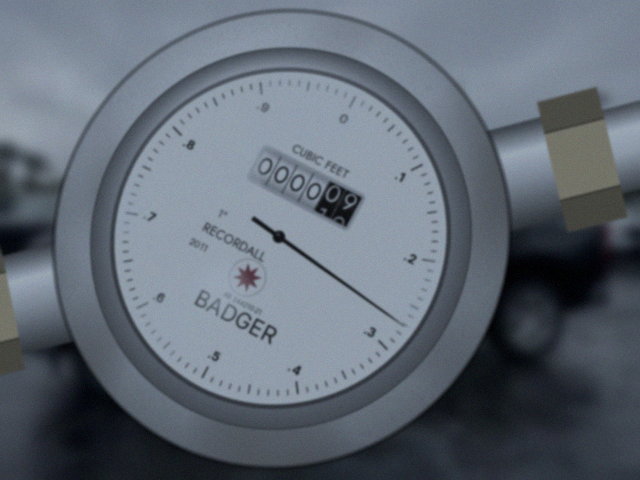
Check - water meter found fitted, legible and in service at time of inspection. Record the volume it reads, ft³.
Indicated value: 9.27 ft³
